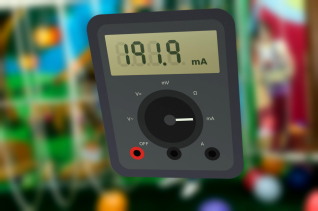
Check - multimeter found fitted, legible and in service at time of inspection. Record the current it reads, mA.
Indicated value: 191.9 mA
